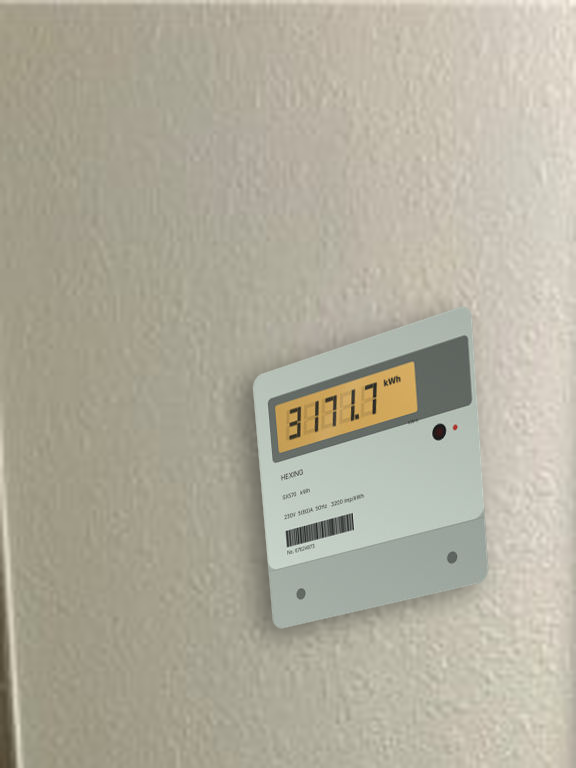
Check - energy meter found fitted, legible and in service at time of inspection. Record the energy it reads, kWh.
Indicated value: 3171.7 kWh
